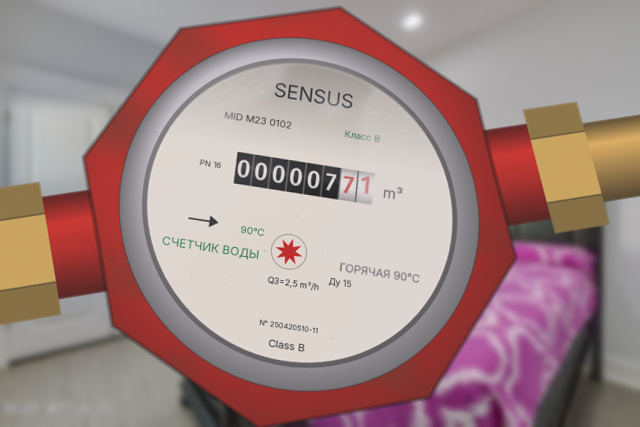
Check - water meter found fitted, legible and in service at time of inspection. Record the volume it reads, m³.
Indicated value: 7.71 m³
